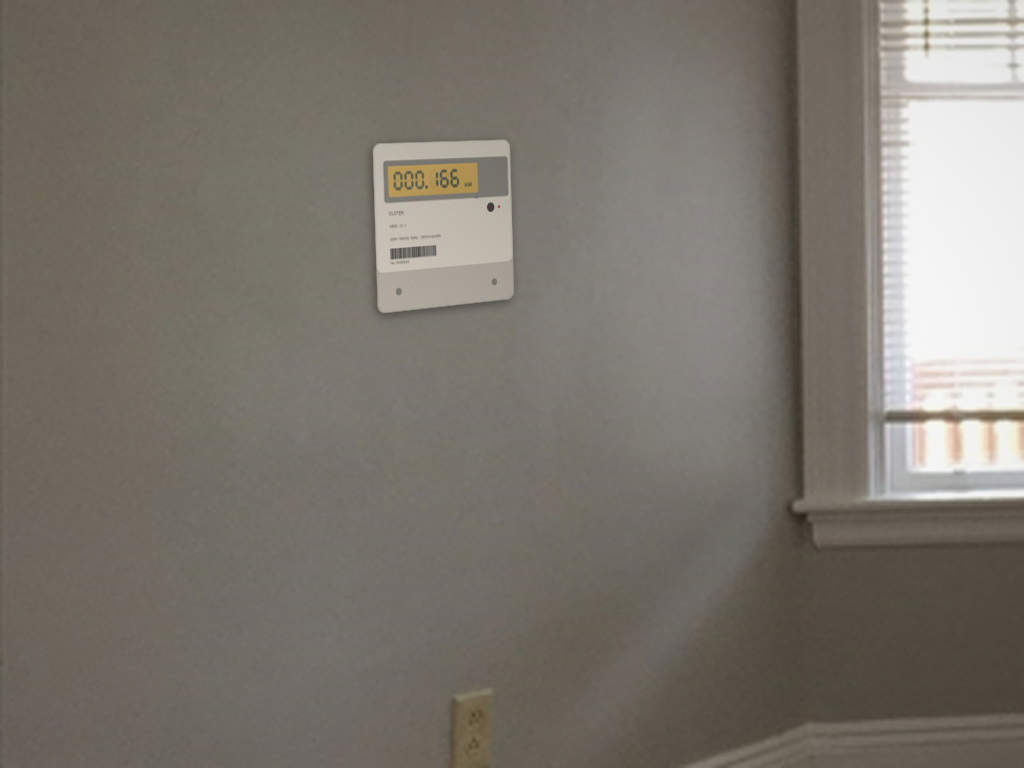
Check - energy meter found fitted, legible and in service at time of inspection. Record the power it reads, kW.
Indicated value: 0.166 kW
